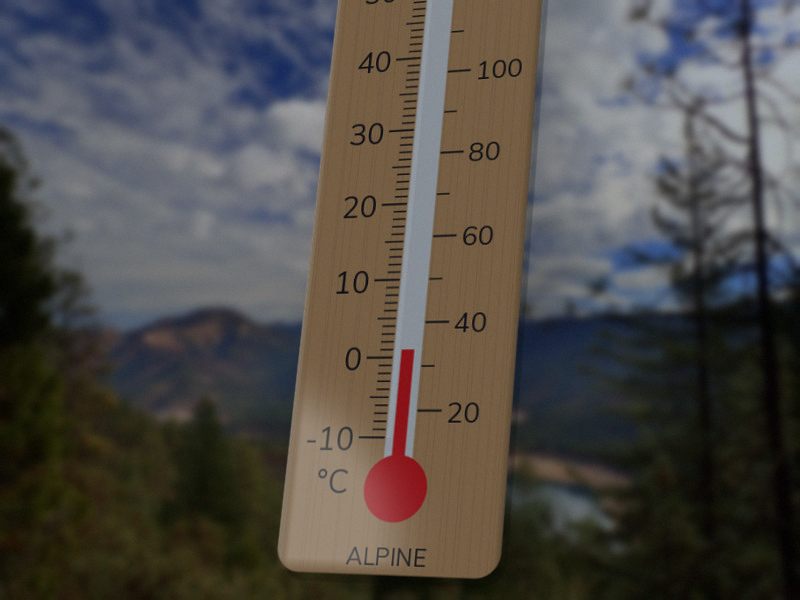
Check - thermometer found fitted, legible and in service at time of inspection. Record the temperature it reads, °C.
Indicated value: 1 °C
